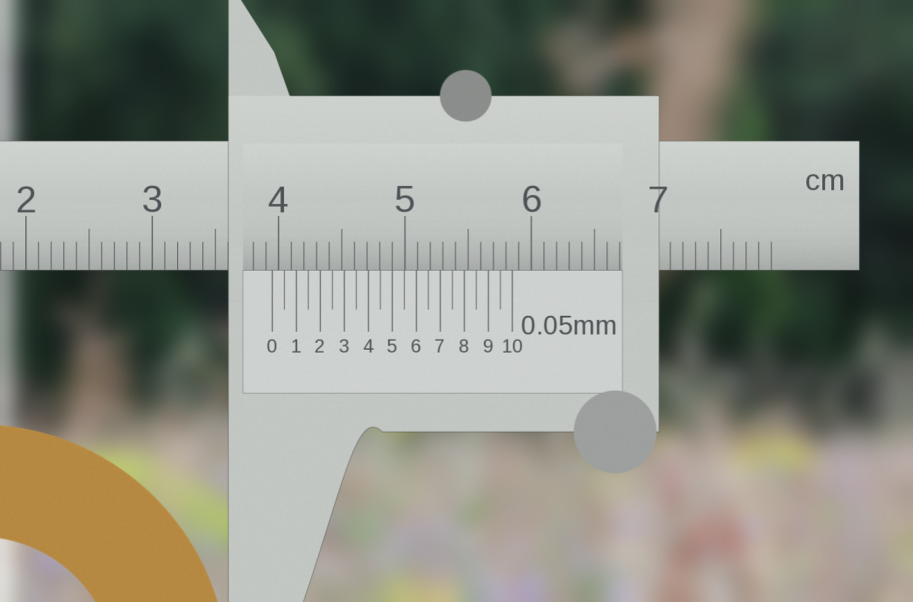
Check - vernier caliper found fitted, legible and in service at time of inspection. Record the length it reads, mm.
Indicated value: 39.5 mm
